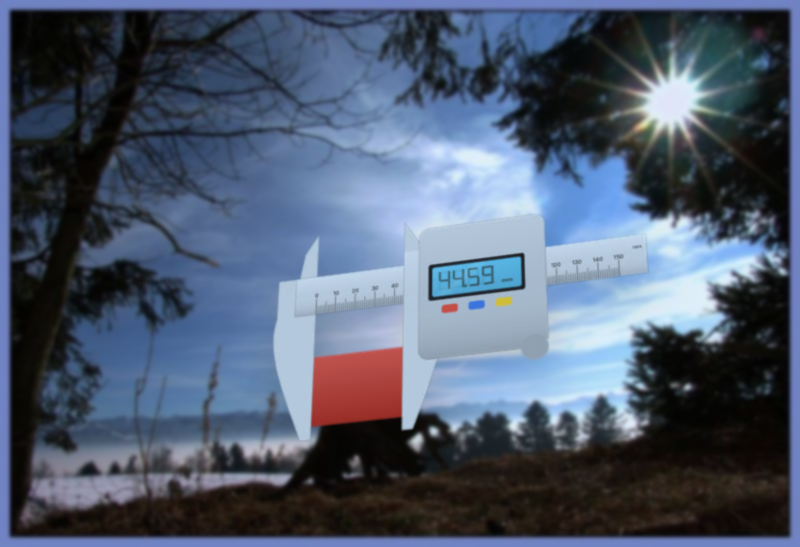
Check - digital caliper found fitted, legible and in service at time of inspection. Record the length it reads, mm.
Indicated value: 44.59 mm
